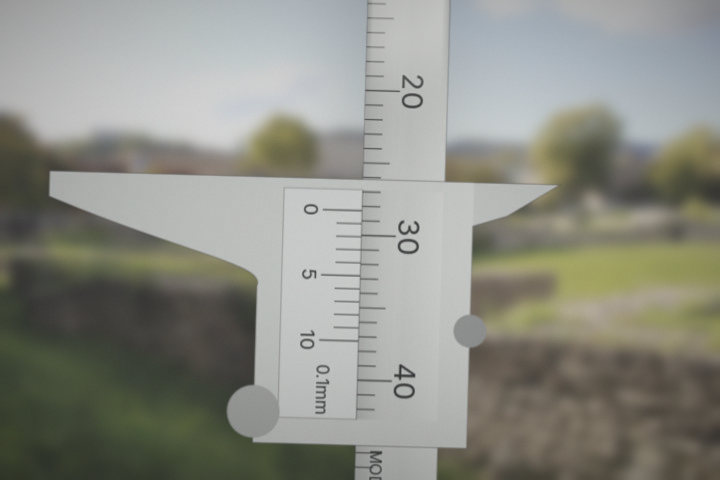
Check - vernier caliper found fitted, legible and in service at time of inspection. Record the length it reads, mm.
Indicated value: 28.3 mm
